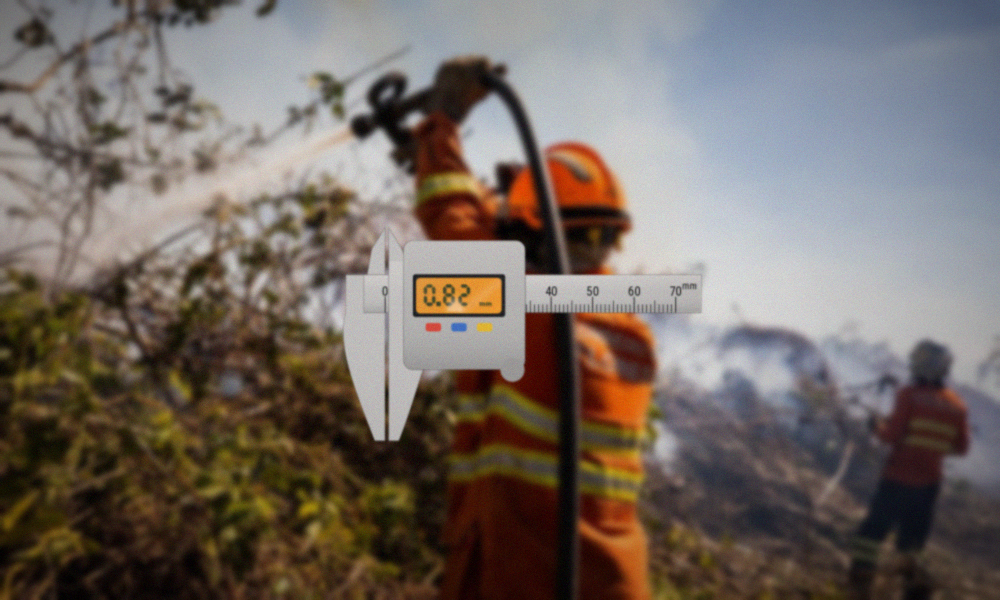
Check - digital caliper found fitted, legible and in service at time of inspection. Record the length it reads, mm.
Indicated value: 0.82 mm
